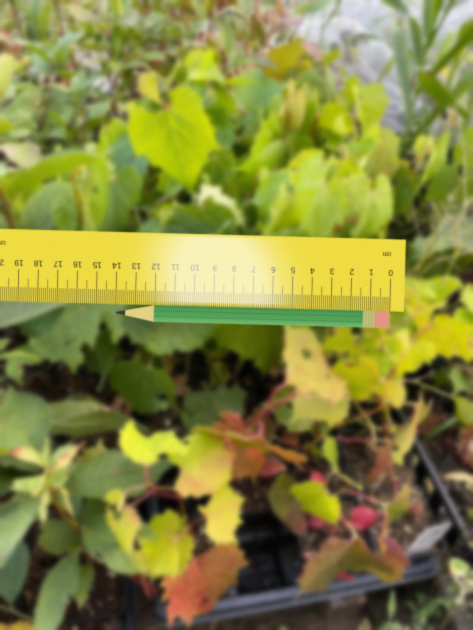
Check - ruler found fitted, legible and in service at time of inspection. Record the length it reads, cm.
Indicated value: 14 cm
